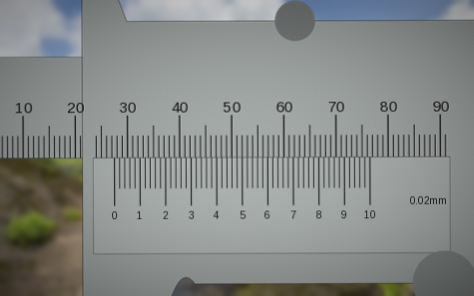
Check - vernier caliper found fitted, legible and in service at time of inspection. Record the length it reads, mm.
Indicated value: 27.5 mm
